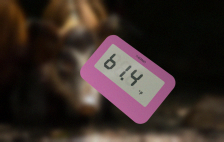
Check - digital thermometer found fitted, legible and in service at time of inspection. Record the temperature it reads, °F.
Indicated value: 61.4 °F
